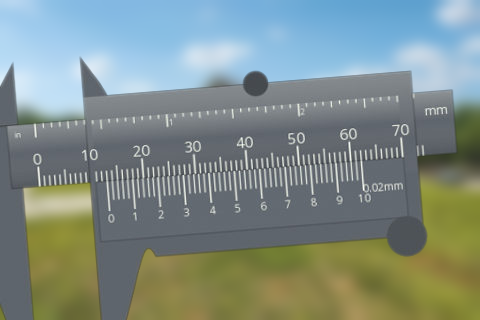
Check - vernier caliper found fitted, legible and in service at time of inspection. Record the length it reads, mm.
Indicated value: 13.0 mm
